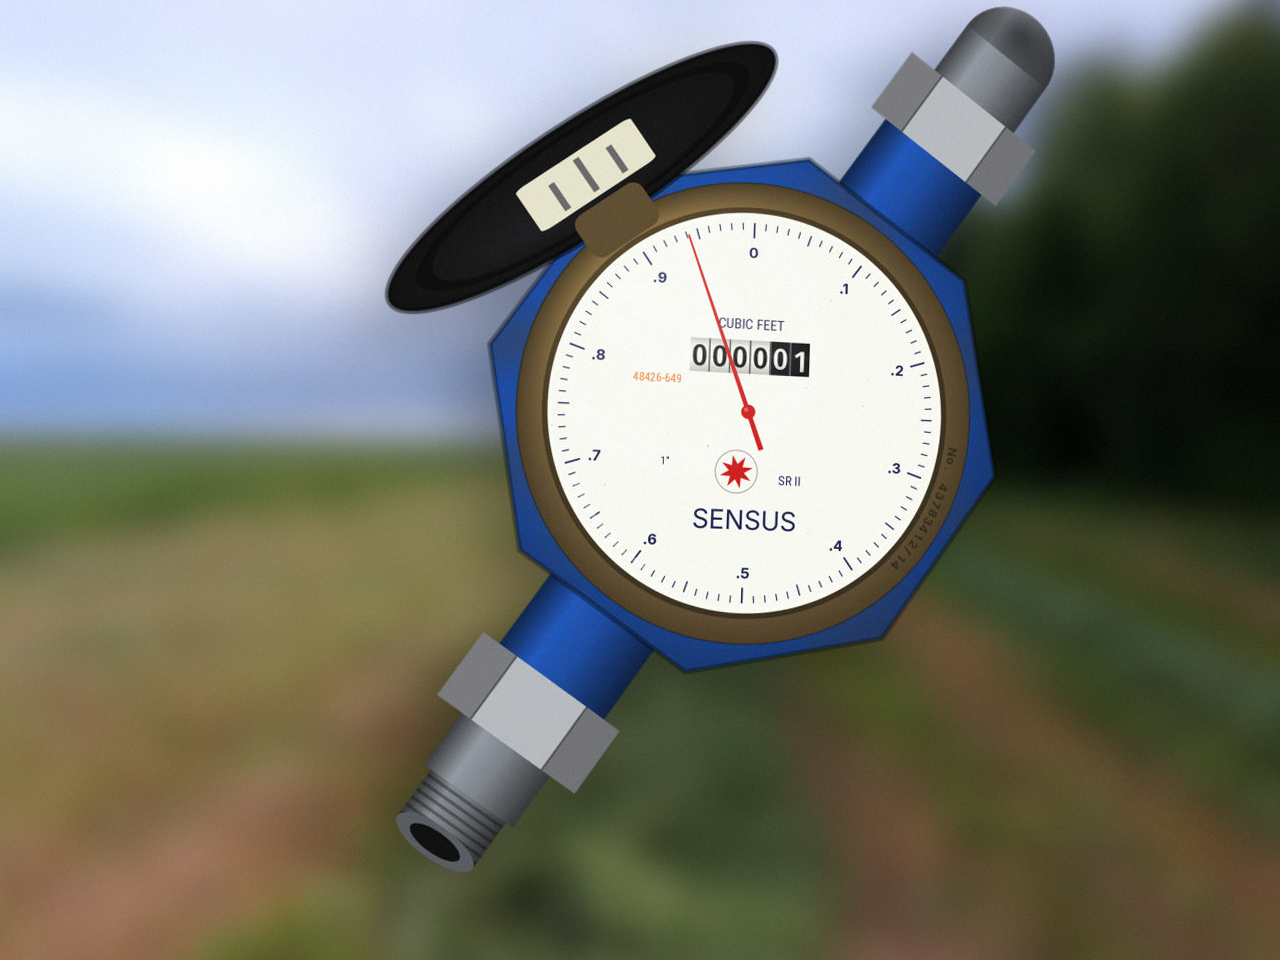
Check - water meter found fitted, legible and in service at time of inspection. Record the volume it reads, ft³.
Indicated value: 0.94 ft³
